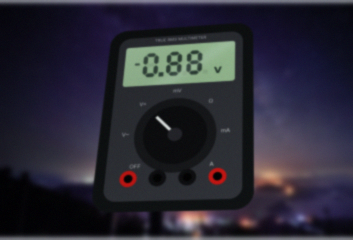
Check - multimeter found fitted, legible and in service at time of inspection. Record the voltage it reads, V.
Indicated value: -0.88 V
